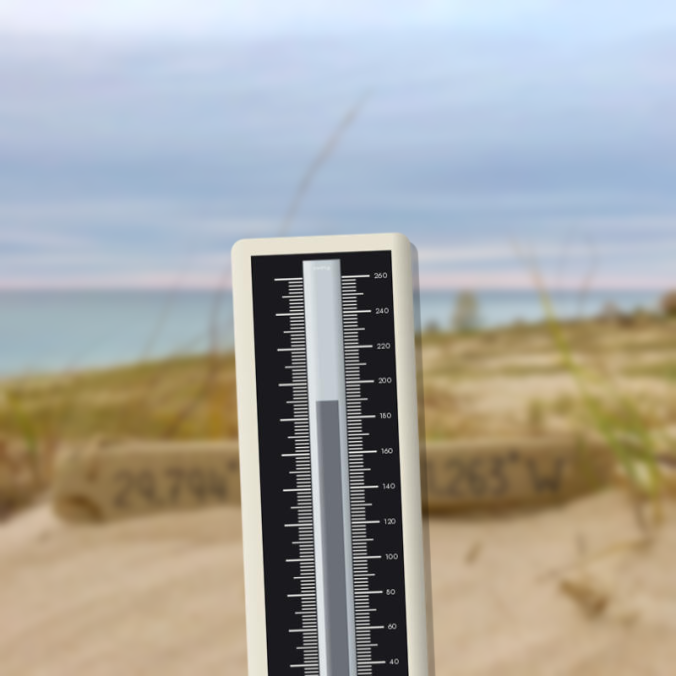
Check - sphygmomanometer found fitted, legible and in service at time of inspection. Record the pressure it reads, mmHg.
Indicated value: 190 mmHg
